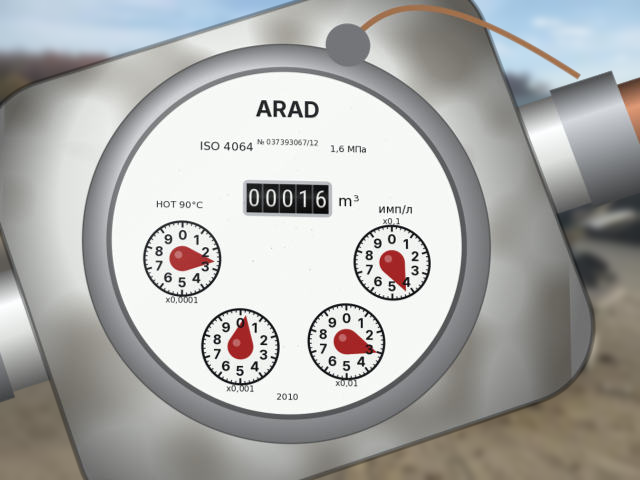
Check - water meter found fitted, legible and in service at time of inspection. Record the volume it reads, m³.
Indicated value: 16.4302 m³
